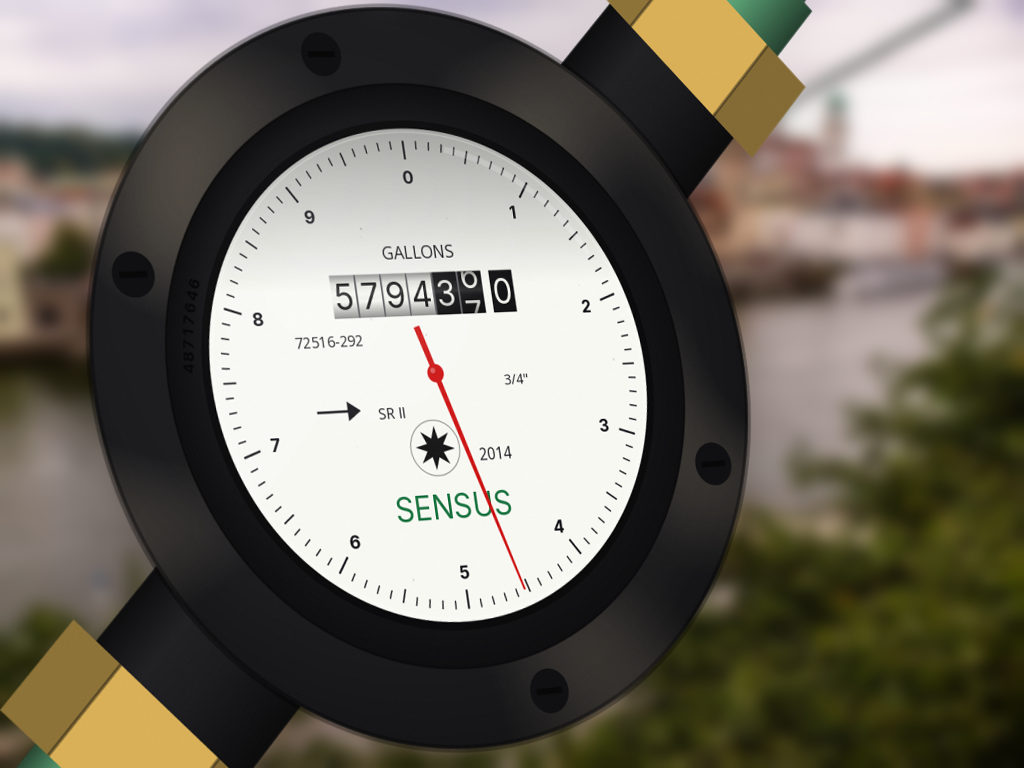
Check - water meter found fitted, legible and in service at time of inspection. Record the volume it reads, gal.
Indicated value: 5794364.5 gal
